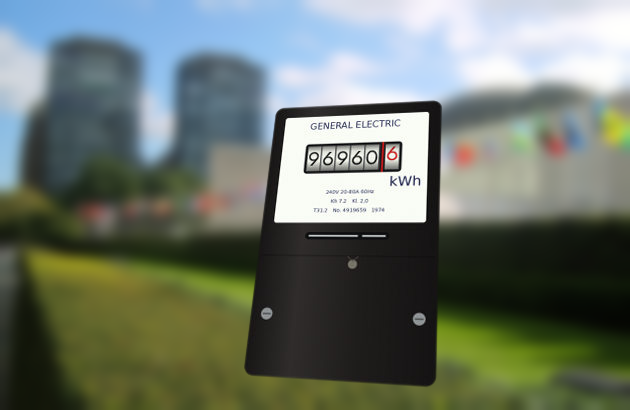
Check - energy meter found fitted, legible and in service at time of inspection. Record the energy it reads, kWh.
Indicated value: 96960.6 kWh
